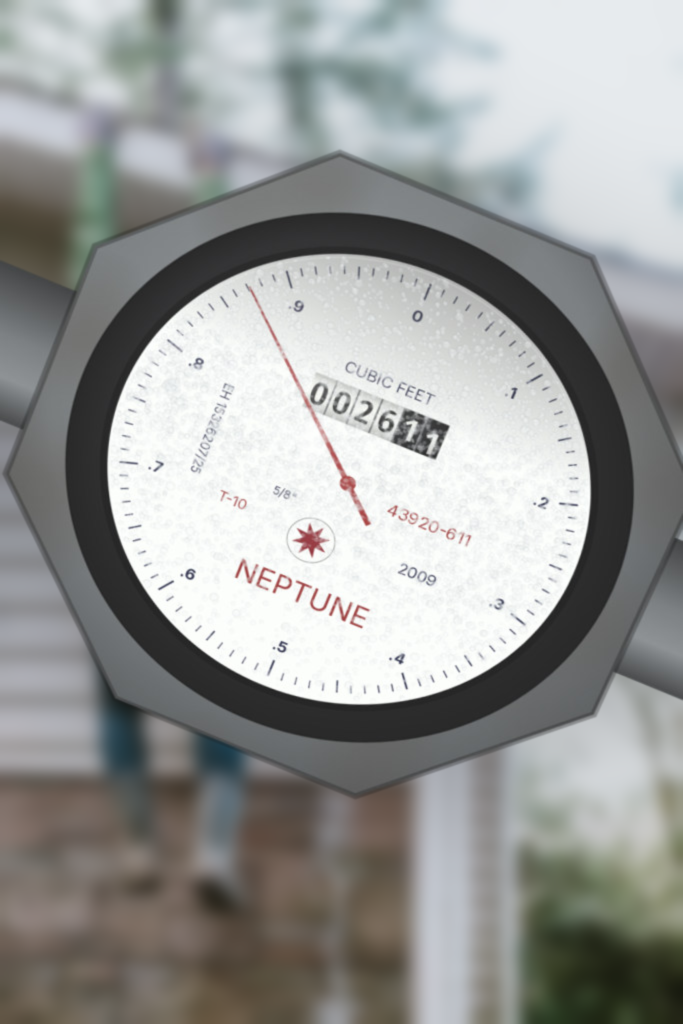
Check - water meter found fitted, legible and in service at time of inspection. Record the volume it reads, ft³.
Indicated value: 2610.87 ft³
